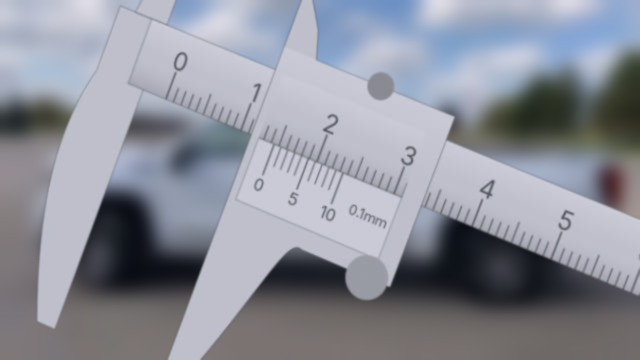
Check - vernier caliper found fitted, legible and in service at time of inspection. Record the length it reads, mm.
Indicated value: 14.4 mm
